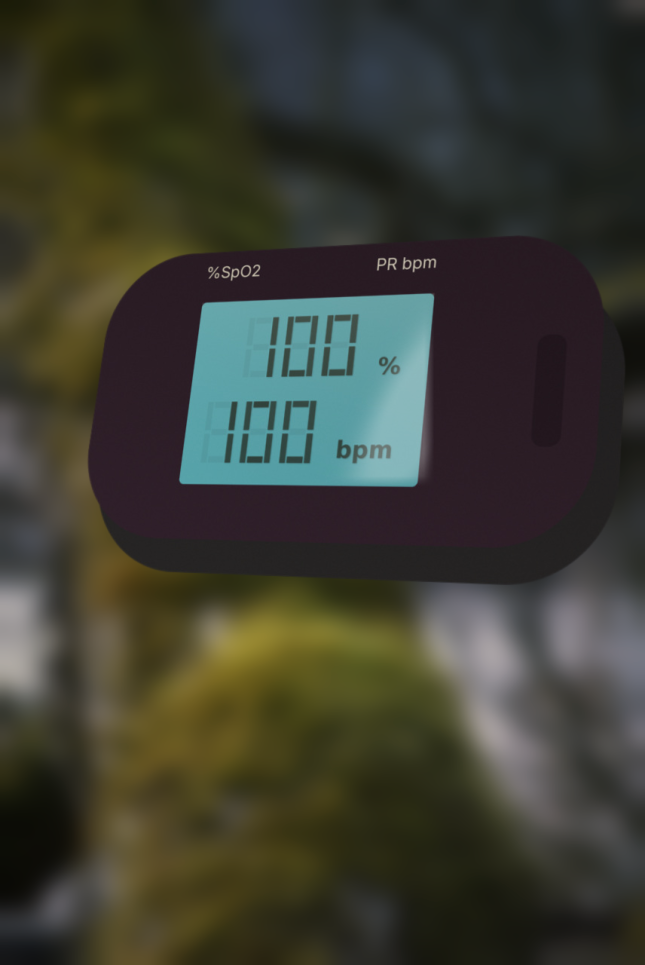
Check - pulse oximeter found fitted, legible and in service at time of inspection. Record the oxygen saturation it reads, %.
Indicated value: 100 %
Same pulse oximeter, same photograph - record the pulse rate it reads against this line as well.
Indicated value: 100 bpm
